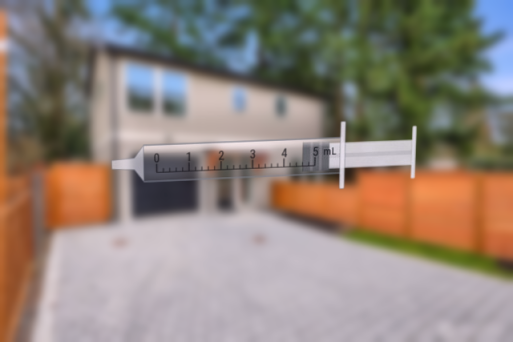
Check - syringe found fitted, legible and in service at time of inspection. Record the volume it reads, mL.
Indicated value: 4.6 mL
